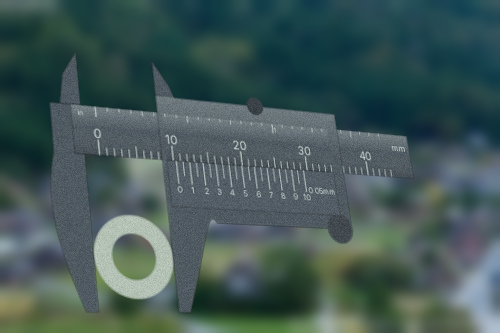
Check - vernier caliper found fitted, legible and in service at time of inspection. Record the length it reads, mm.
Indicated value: 10.4 mm
